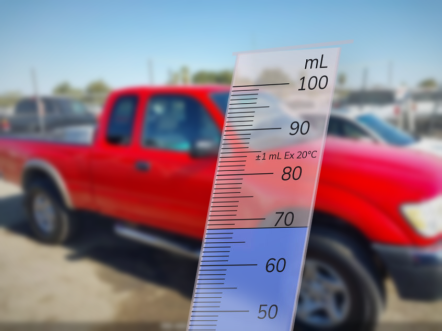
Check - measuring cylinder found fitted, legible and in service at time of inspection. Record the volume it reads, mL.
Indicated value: 68 mL
